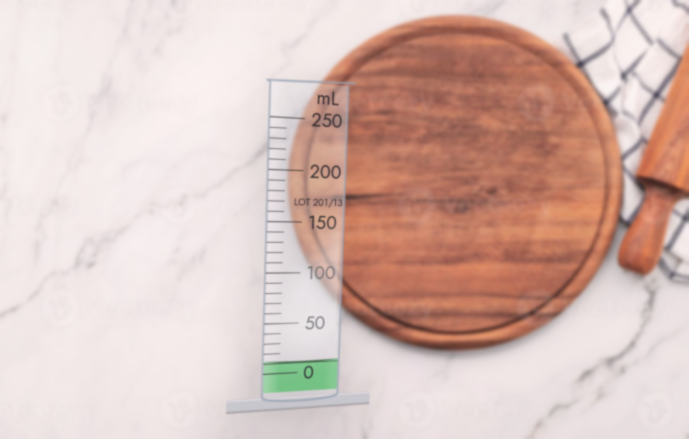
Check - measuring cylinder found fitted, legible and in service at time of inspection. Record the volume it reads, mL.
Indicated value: 10 mL
